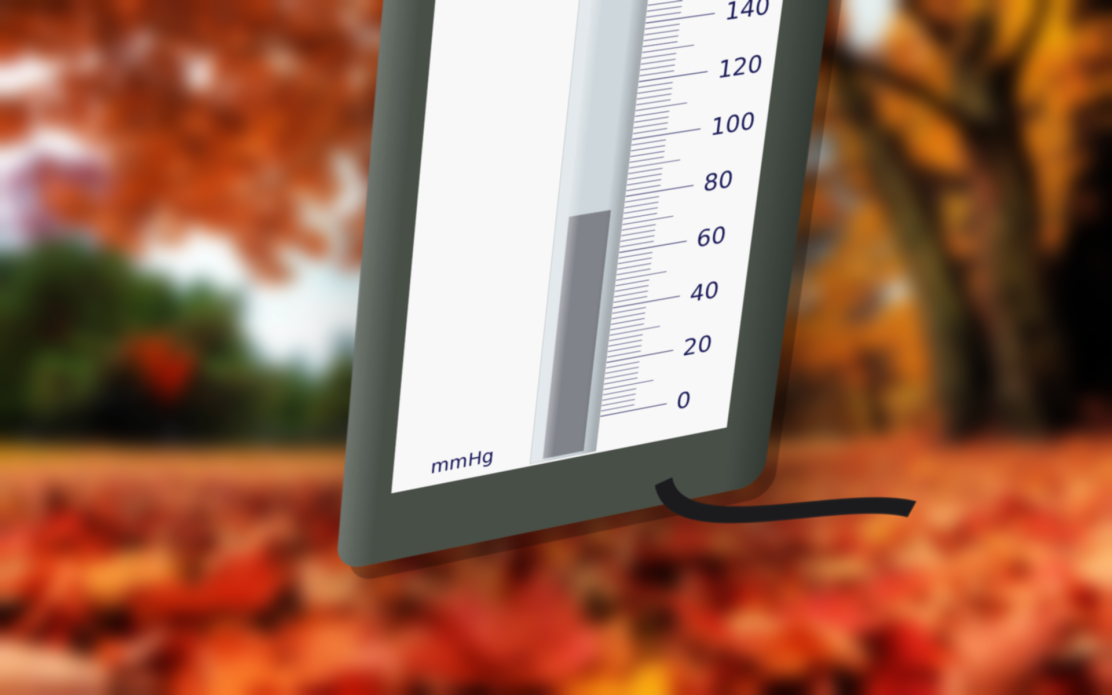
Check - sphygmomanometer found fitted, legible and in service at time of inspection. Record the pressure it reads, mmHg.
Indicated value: 76 mmHg
